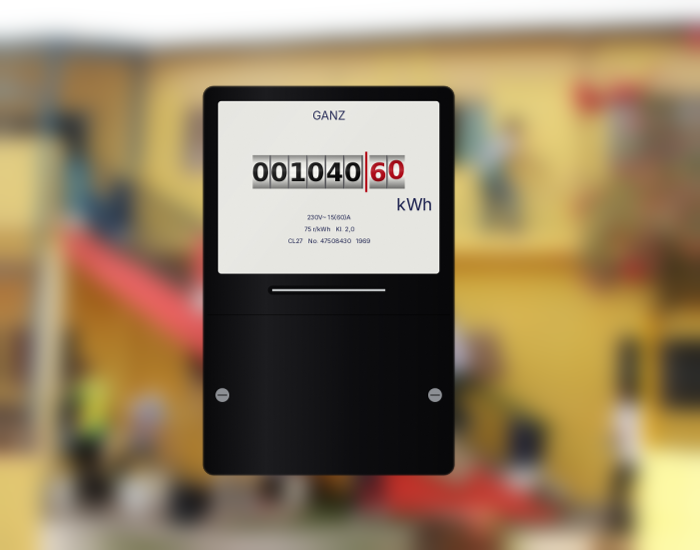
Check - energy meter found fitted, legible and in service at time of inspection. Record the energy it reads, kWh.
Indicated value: 1040.60 kWh
